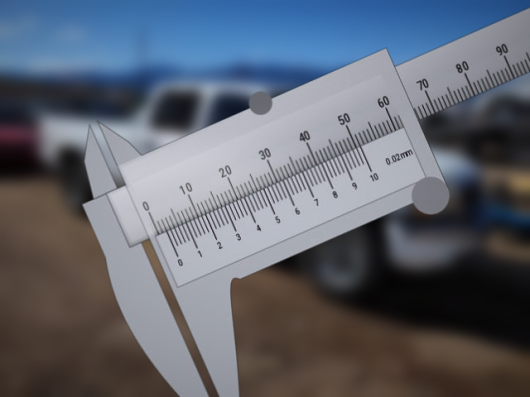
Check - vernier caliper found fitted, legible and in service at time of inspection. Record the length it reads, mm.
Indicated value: 2.0 mm
